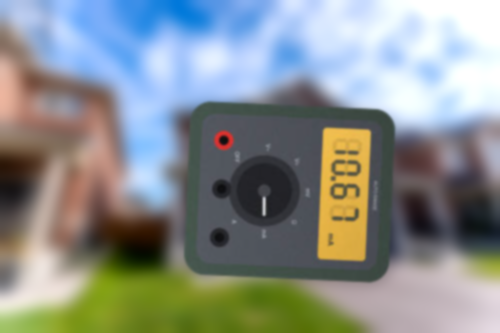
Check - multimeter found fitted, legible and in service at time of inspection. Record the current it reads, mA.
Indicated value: 10.67 mA
